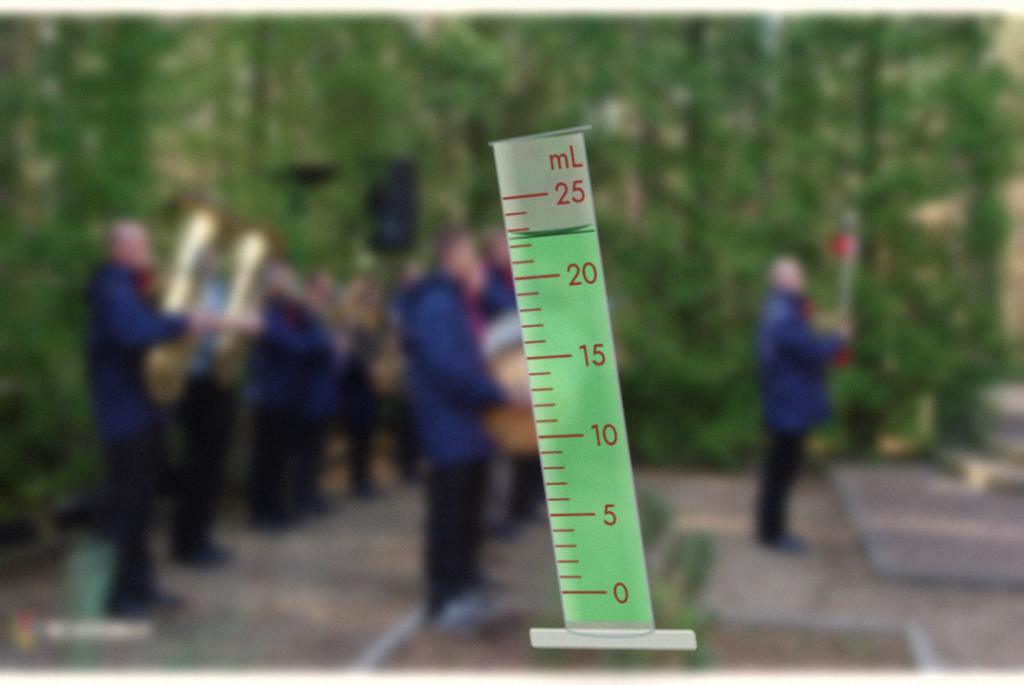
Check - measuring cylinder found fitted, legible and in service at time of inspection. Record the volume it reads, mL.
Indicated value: 22.5 mL
